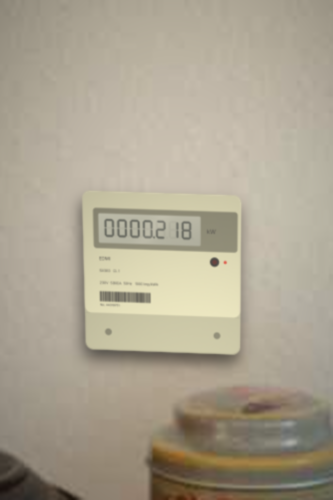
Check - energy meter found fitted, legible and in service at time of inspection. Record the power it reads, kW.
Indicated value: 0.218 kW
